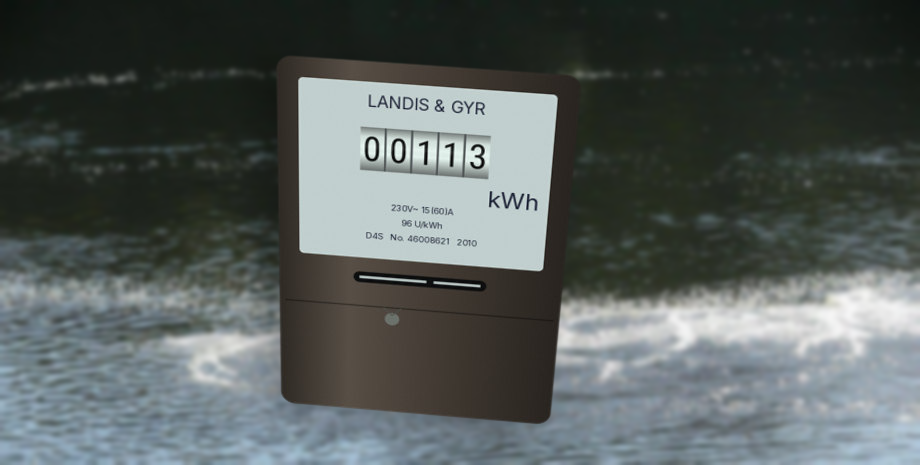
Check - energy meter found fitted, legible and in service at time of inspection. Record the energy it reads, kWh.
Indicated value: 113 kWh
